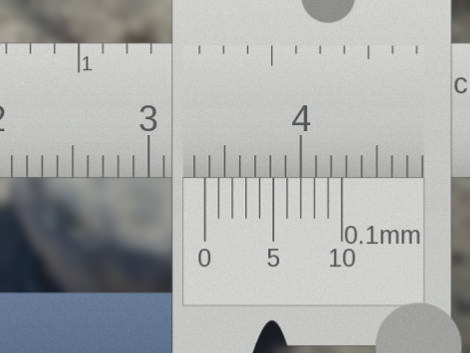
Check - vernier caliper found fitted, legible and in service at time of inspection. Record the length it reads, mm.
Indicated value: 33.7 mm
